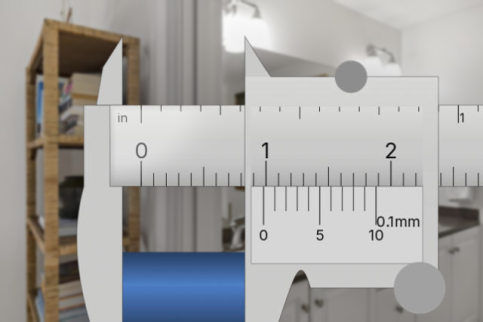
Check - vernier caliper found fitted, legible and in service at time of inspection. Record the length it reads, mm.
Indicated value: 9.8 mm
